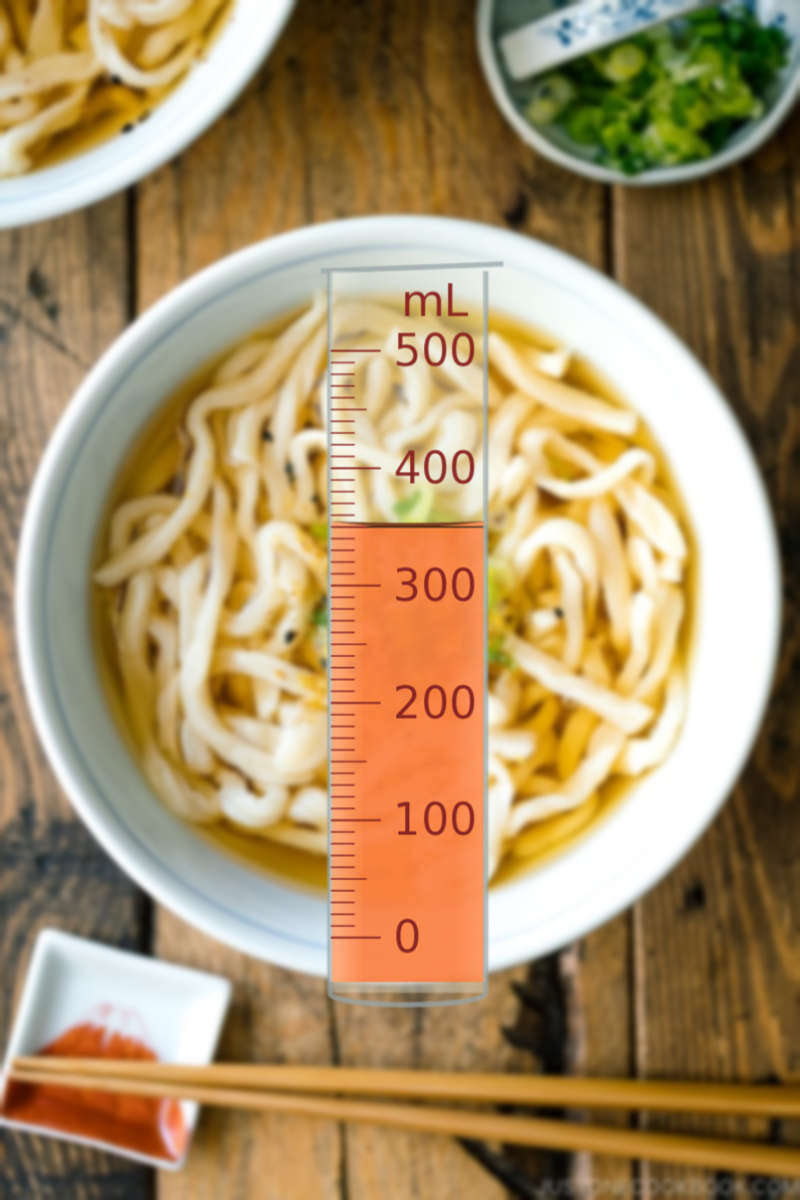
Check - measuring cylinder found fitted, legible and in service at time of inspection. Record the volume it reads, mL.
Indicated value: 350 mL
